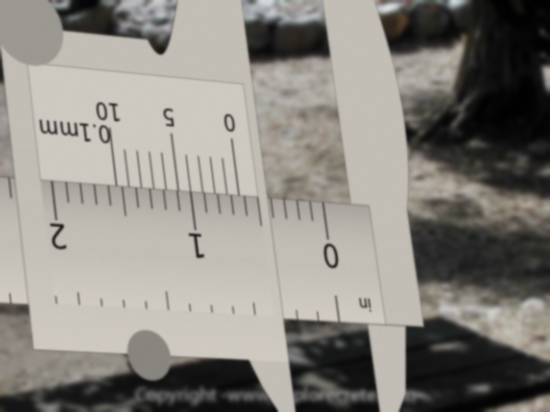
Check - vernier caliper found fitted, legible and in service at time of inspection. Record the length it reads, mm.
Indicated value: 6.4 mm
